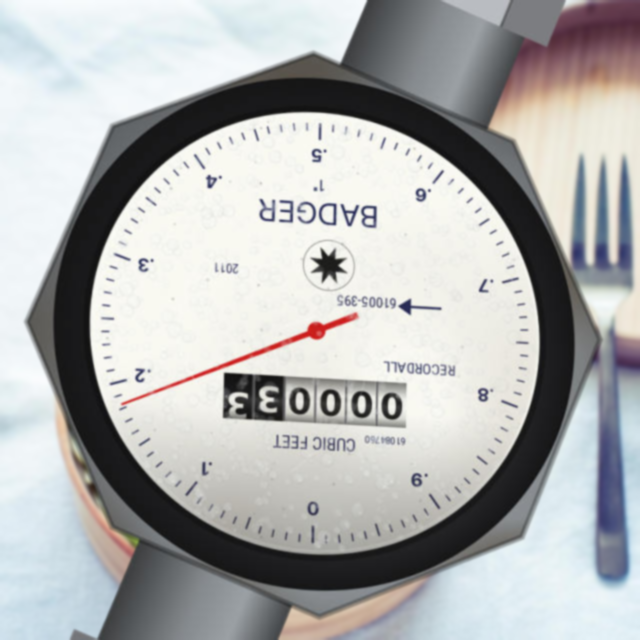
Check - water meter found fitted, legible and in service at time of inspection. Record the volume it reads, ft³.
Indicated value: 33.18 ft³
